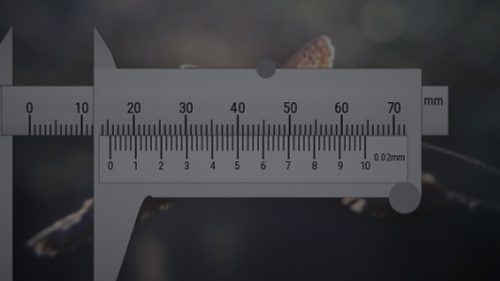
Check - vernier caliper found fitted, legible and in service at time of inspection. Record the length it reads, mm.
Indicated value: 15.5 mm
